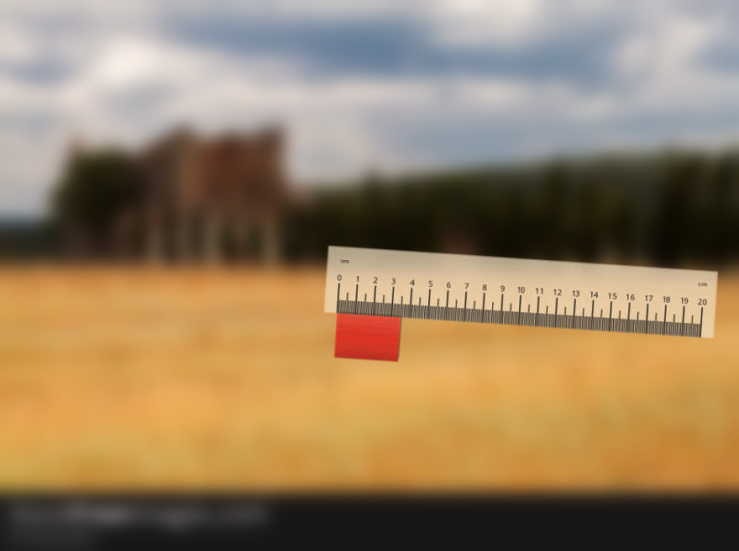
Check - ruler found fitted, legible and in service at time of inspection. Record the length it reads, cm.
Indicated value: 3.5 cm
